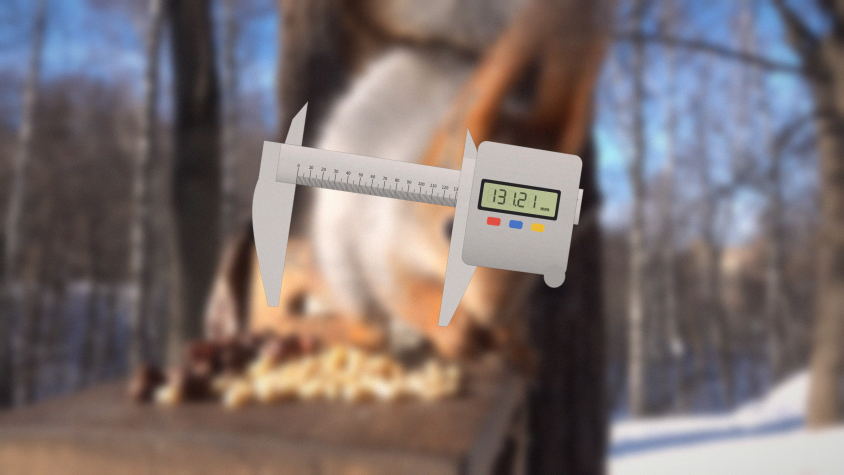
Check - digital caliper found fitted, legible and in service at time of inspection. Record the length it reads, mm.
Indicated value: 131.21 mm
